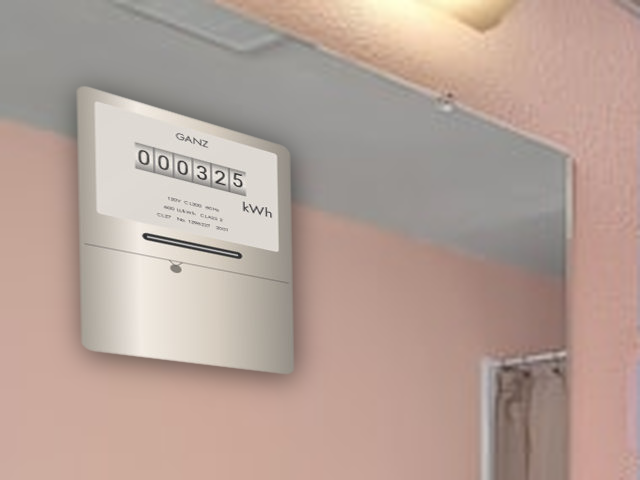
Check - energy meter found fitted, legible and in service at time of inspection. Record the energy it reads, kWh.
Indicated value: 325 kWh
